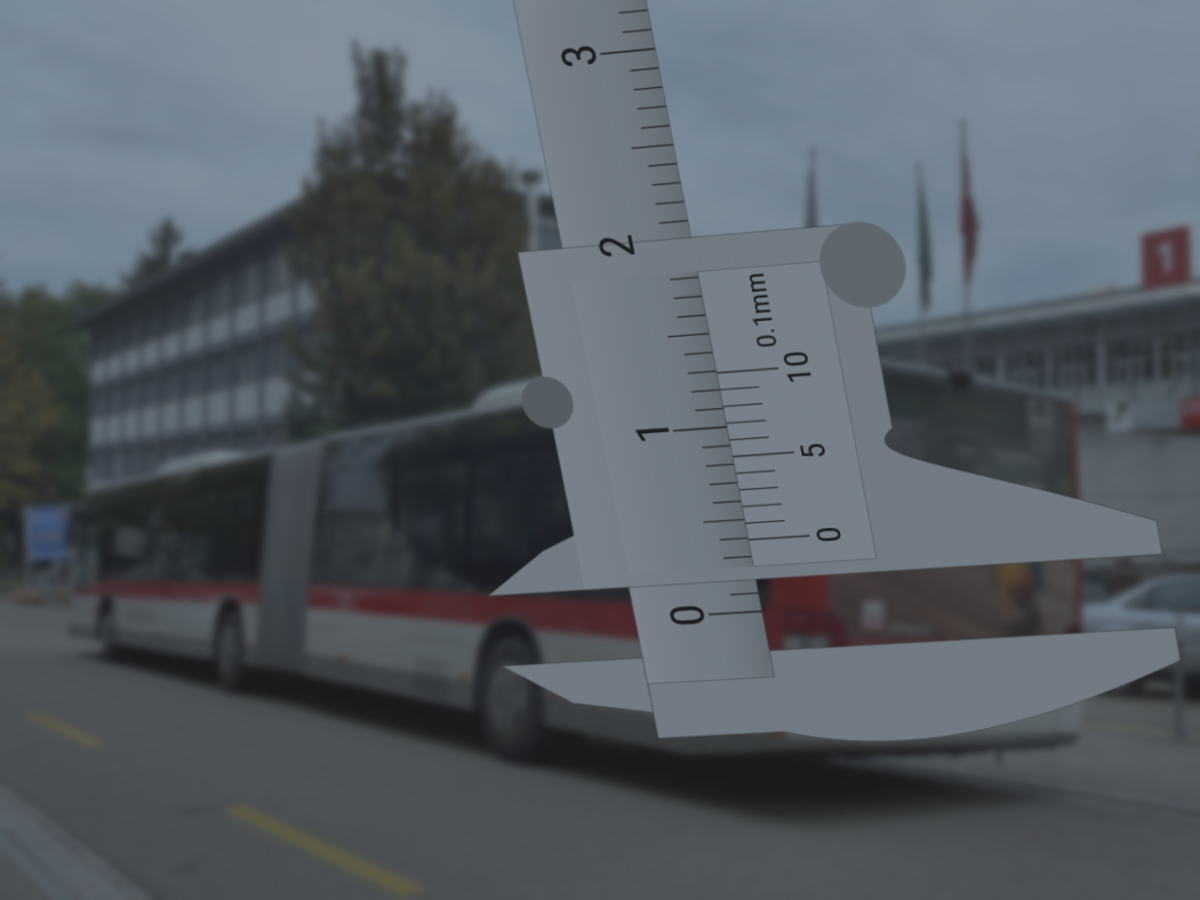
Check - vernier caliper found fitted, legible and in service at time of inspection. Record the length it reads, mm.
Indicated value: 3.9 mm
